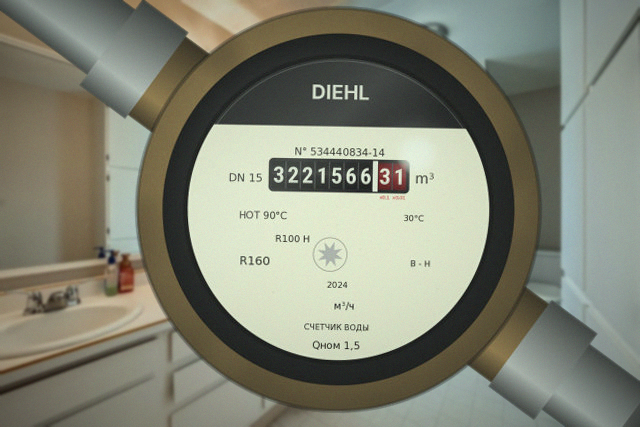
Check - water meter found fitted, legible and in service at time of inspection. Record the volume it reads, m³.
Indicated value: 3221566.31 m³
